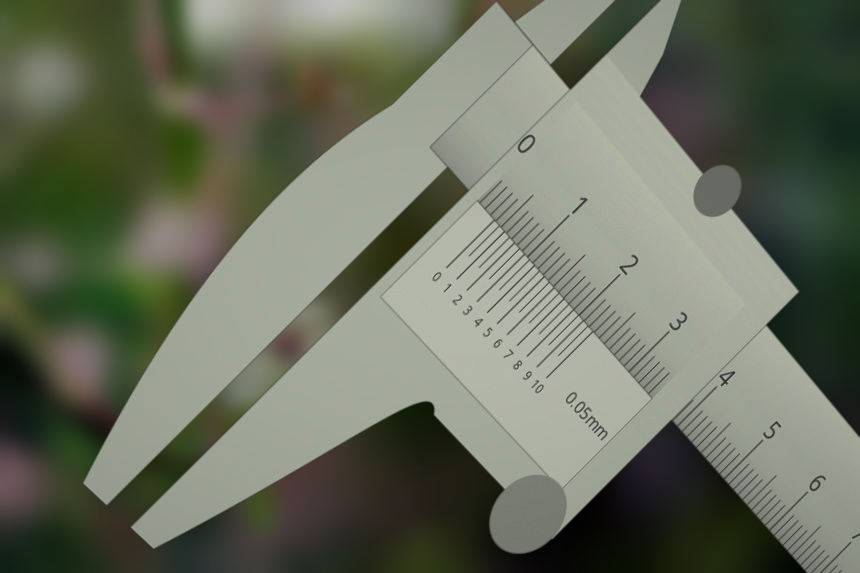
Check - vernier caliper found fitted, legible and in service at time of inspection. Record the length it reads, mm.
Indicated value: 3.8 mm
